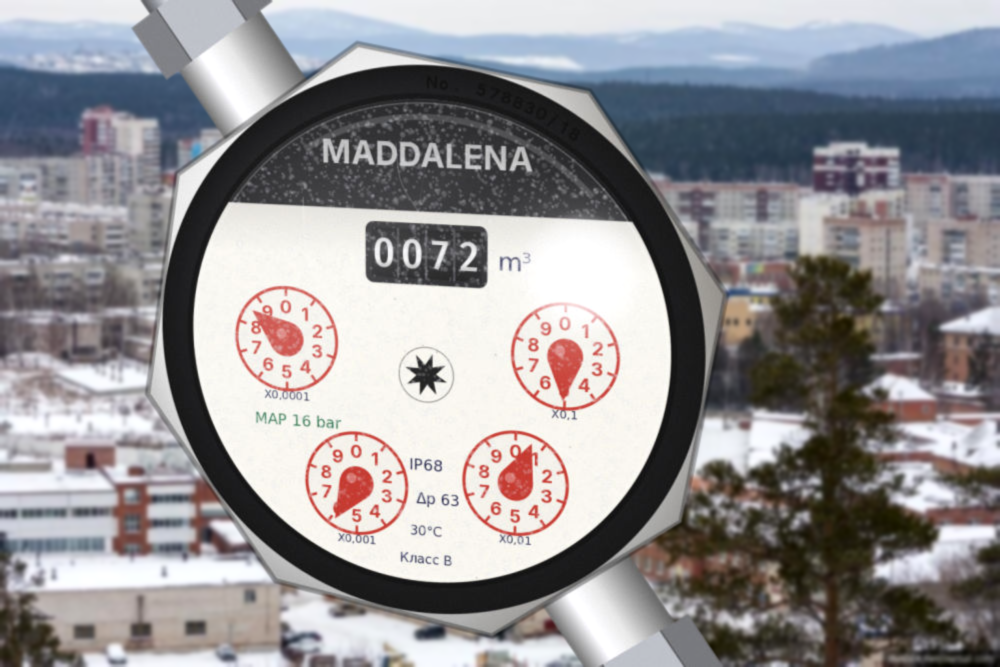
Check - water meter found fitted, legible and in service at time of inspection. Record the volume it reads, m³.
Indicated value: 72.5058 m³
